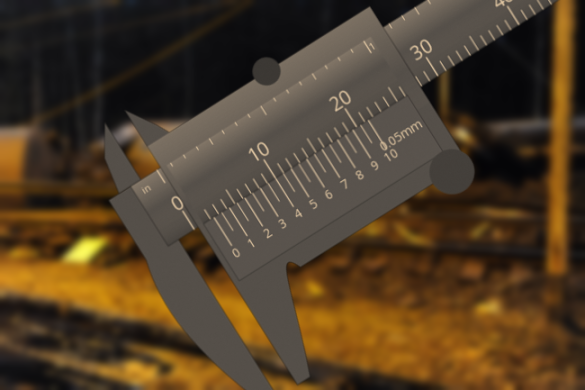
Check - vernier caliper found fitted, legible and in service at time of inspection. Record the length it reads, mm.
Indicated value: 2.4 mm
